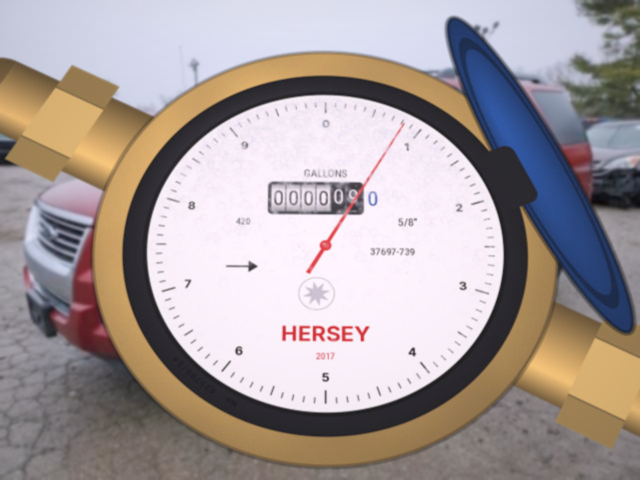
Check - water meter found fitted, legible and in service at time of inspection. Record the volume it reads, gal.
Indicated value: 90.8 gal
